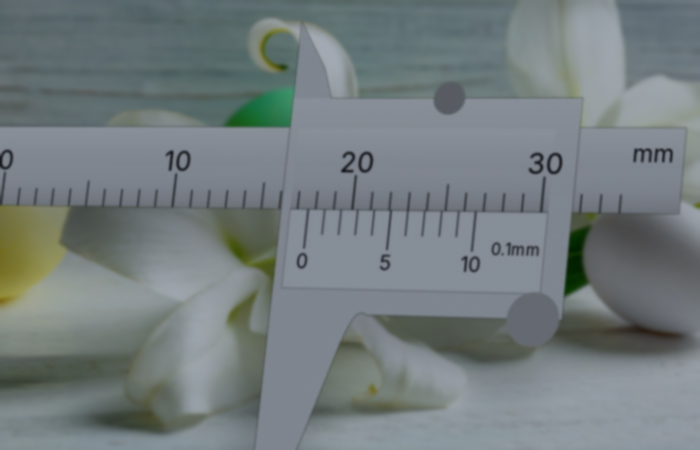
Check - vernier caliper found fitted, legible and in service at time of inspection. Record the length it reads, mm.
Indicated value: 17.6 mm
